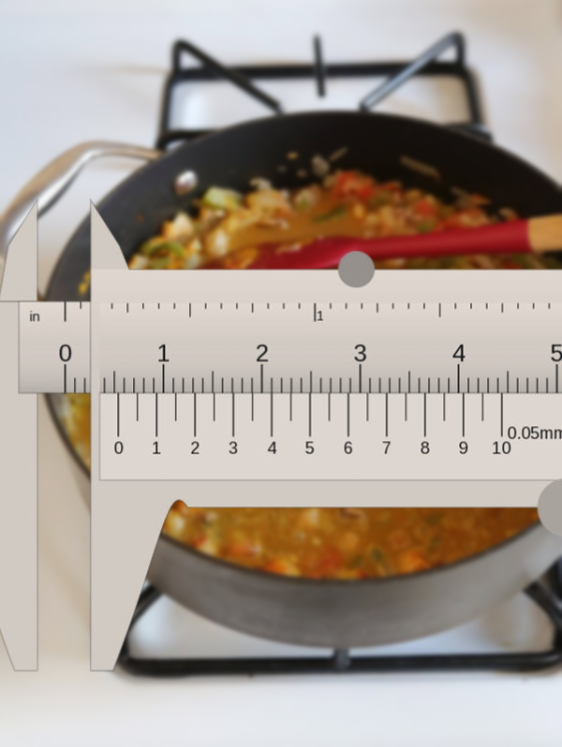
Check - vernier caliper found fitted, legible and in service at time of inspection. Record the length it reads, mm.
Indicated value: 5.4 mm
